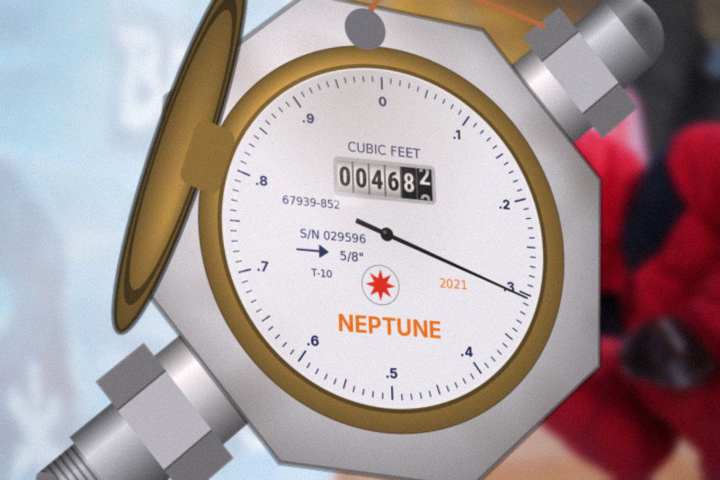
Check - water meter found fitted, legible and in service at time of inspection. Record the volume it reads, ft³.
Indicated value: 4682.30 ft³
